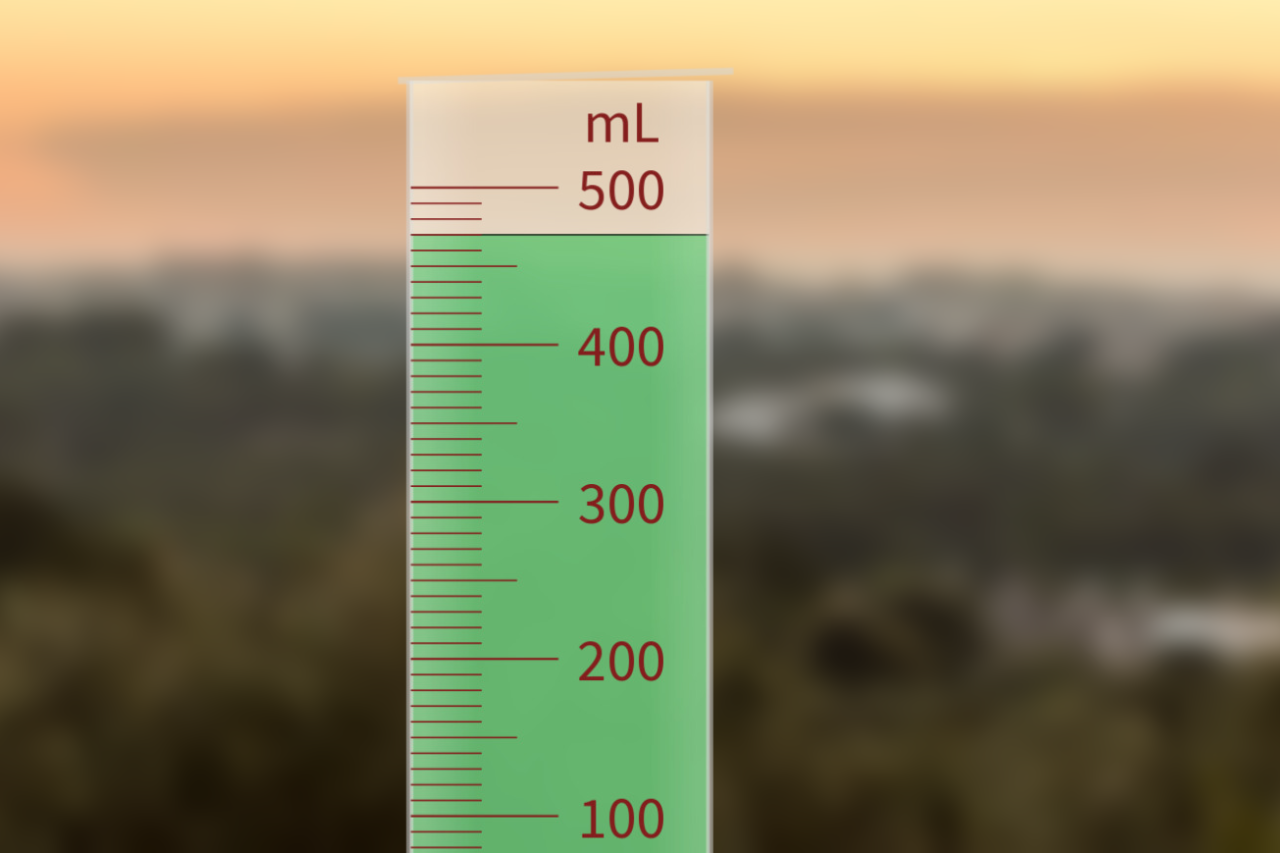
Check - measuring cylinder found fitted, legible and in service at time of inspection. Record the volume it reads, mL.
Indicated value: 470 mL
